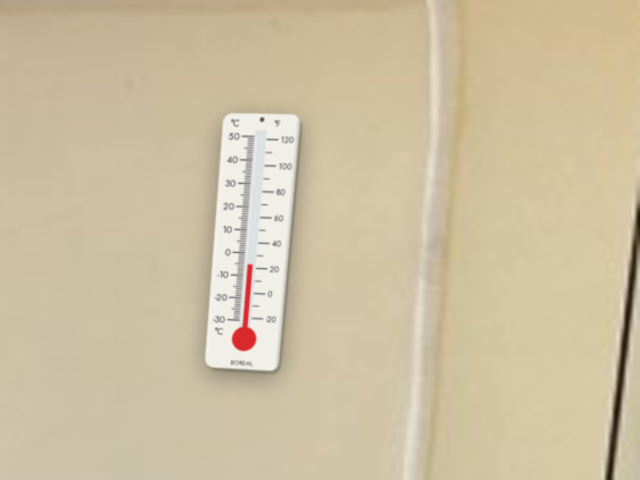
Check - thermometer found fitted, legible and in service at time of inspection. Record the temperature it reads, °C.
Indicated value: -5 °C
